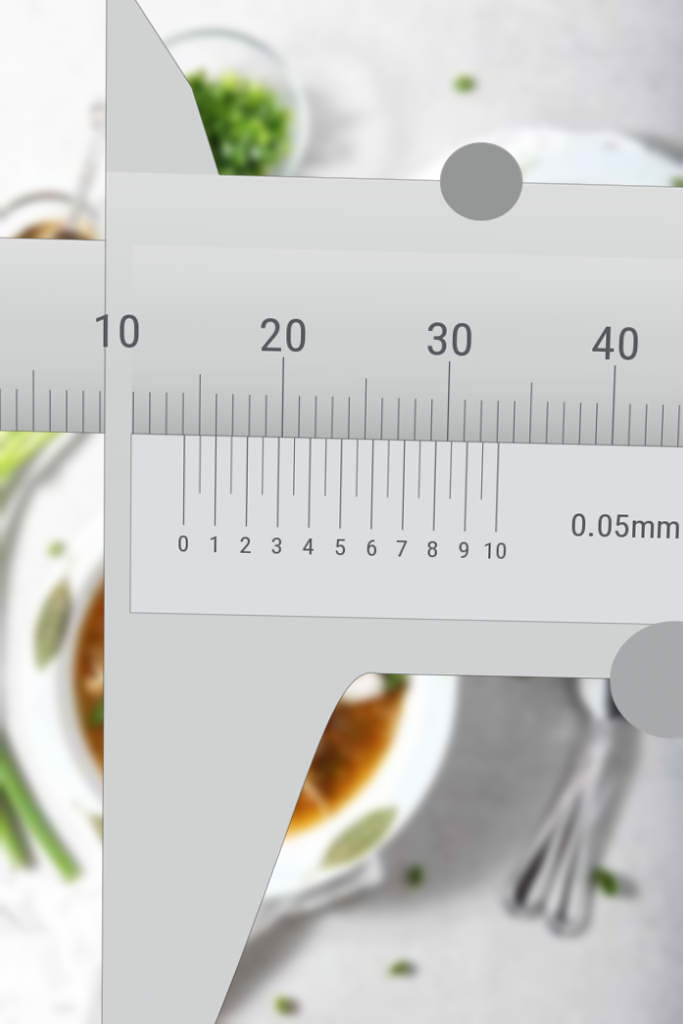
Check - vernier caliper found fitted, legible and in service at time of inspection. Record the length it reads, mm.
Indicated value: 14.1 mm
